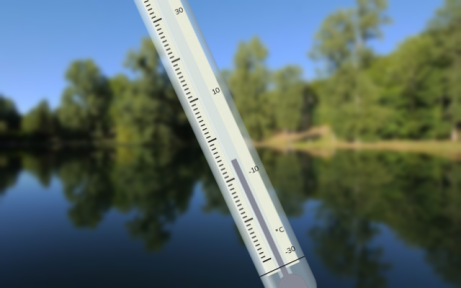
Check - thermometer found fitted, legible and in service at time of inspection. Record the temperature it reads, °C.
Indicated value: -6 °C
